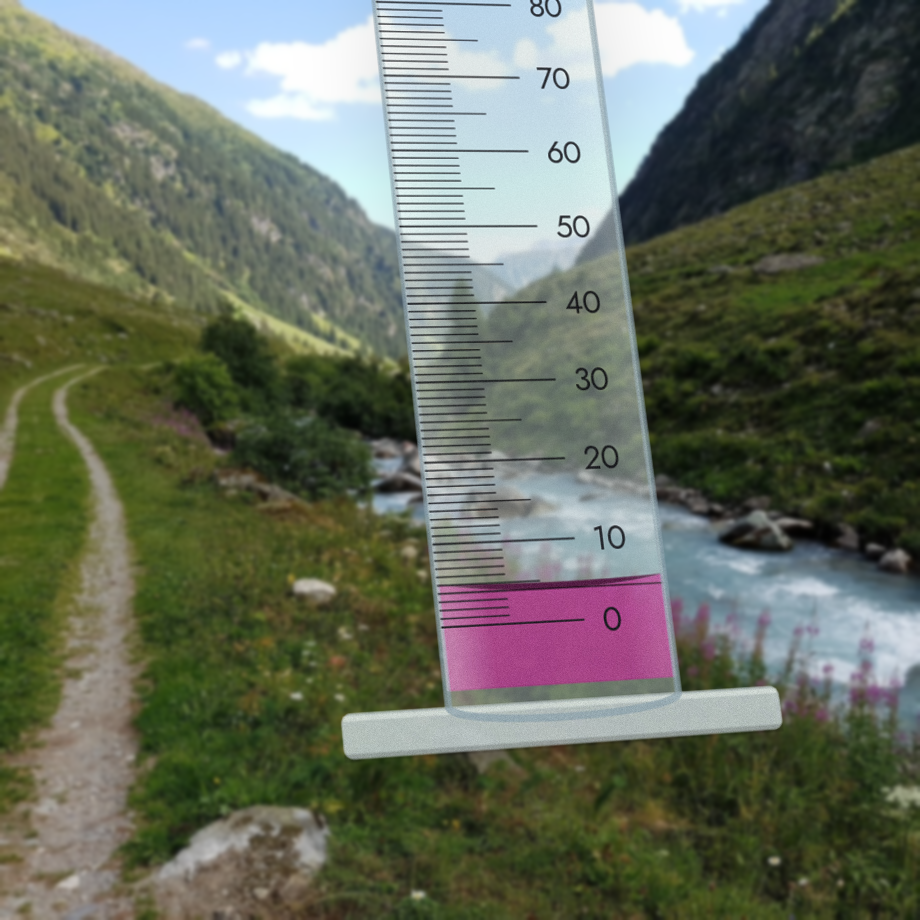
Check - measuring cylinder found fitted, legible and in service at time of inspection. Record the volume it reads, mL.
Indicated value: 4 mL
